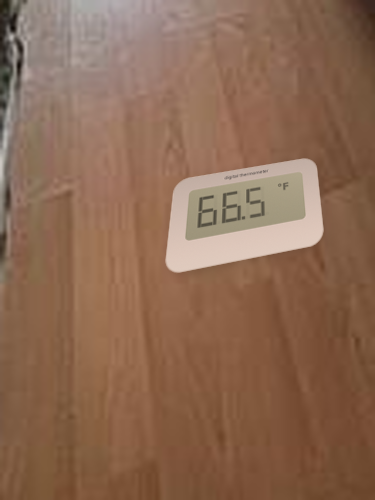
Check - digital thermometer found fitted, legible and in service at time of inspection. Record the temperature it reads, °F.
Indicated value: 66.5 °F
